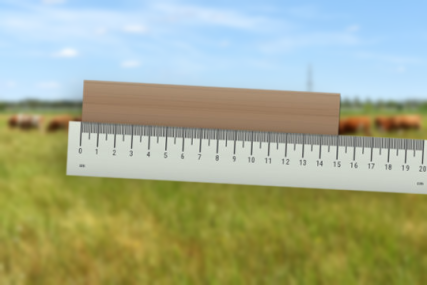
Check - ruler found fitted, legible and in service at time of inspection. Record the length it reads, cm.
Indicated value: 15 cm
